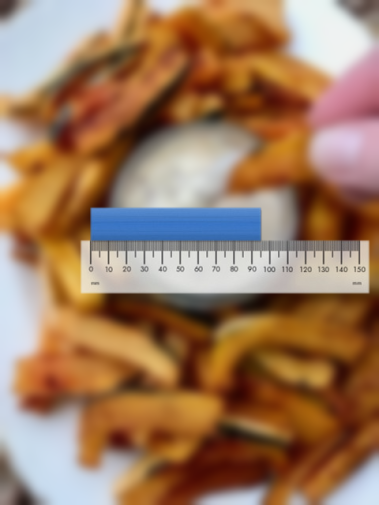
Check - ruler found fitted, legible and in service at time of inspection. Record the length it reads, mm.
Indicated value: 95 mm
